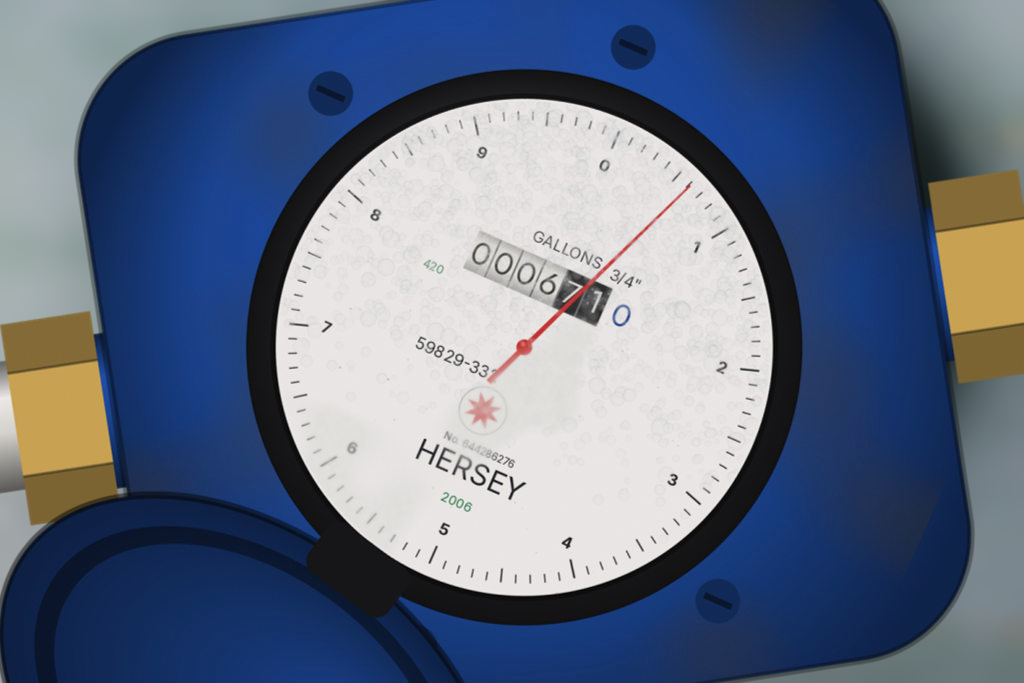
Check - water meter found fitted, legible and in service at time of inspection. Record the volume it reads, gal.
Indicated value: 6710.6 gal
